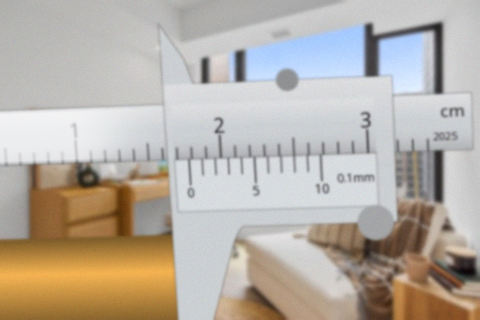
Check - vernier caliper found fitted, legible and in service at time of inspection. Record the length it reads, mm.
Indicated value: 17.8 mm
